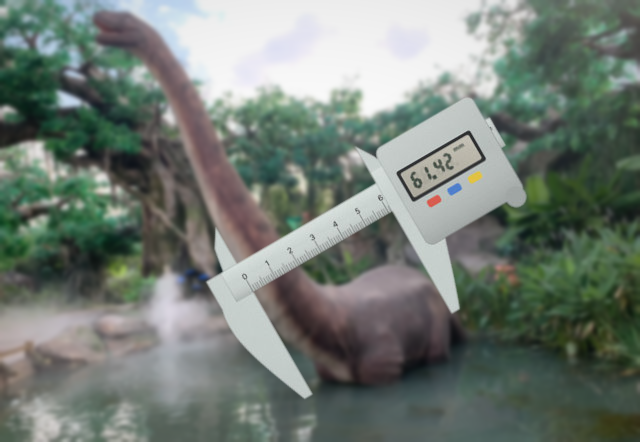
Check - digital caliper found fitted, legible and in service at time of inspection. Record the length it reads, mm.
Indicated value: 61.42 mm
